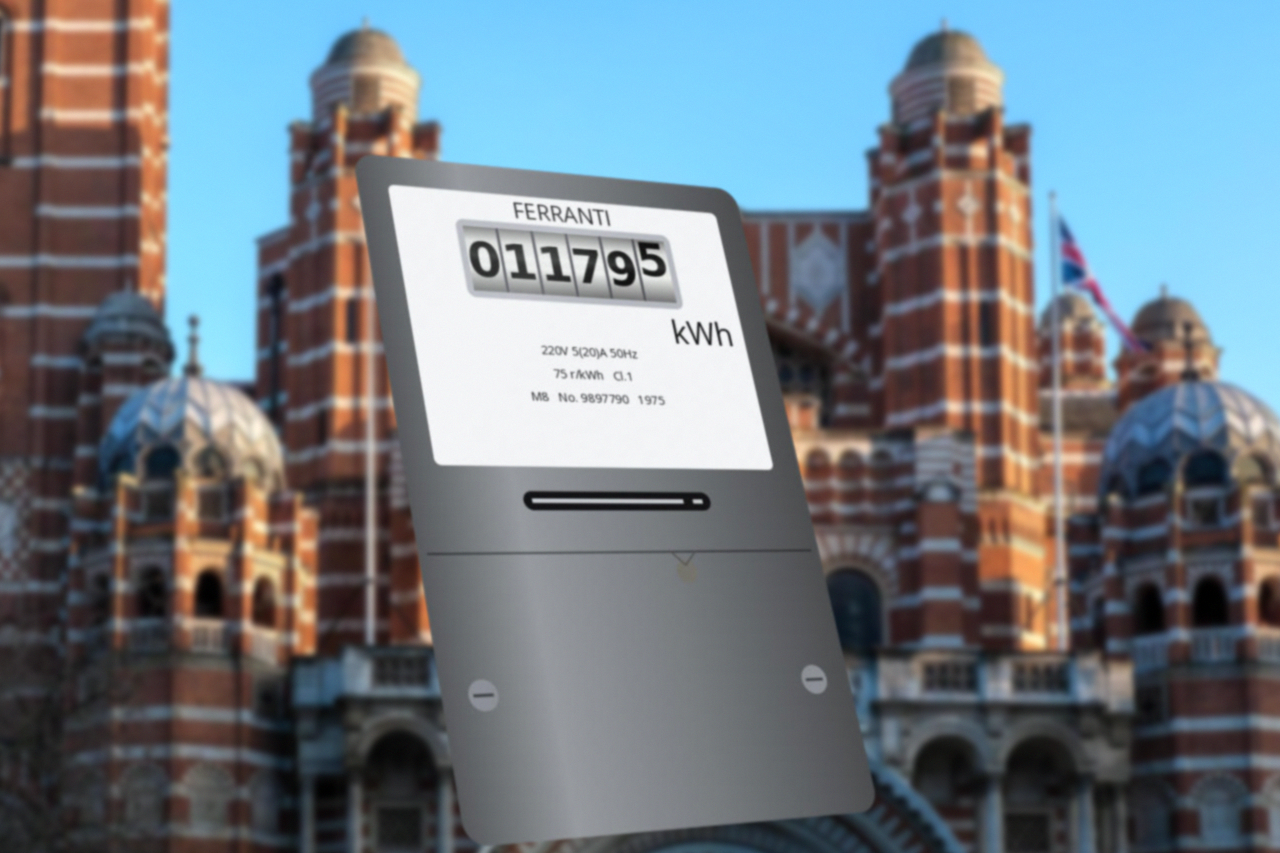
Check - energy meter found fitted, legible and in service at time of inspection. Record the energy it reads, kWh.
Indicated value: 11795 kWh
